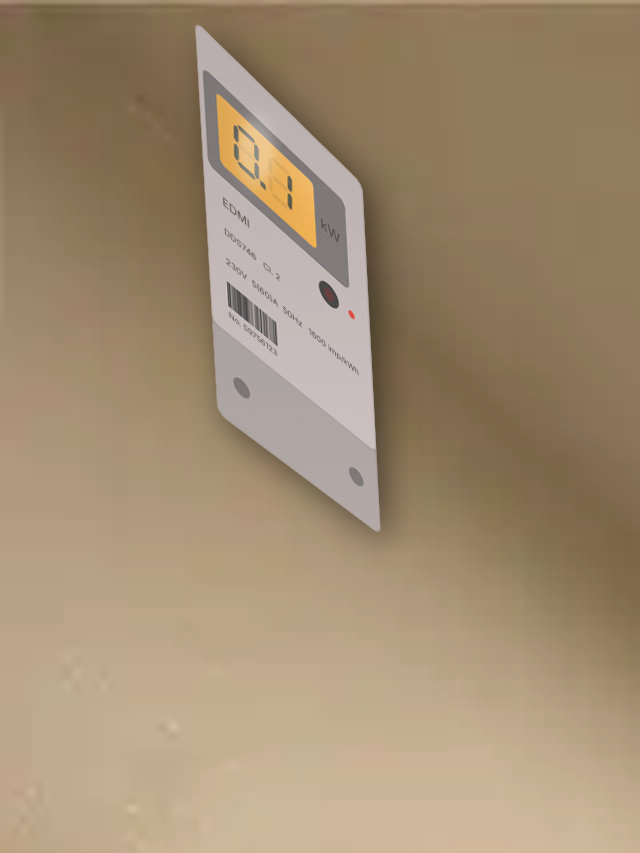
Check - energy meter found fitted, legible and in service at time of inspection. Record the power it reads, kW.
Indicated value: 0.1 kW
